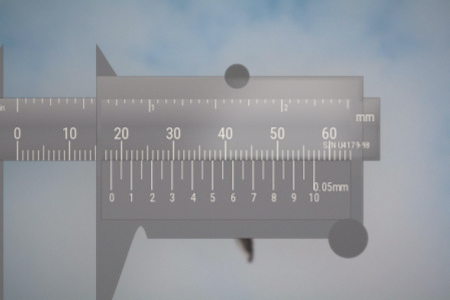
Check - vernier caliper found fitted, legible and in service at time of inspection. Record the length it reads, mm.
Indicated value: 18.0 mm
